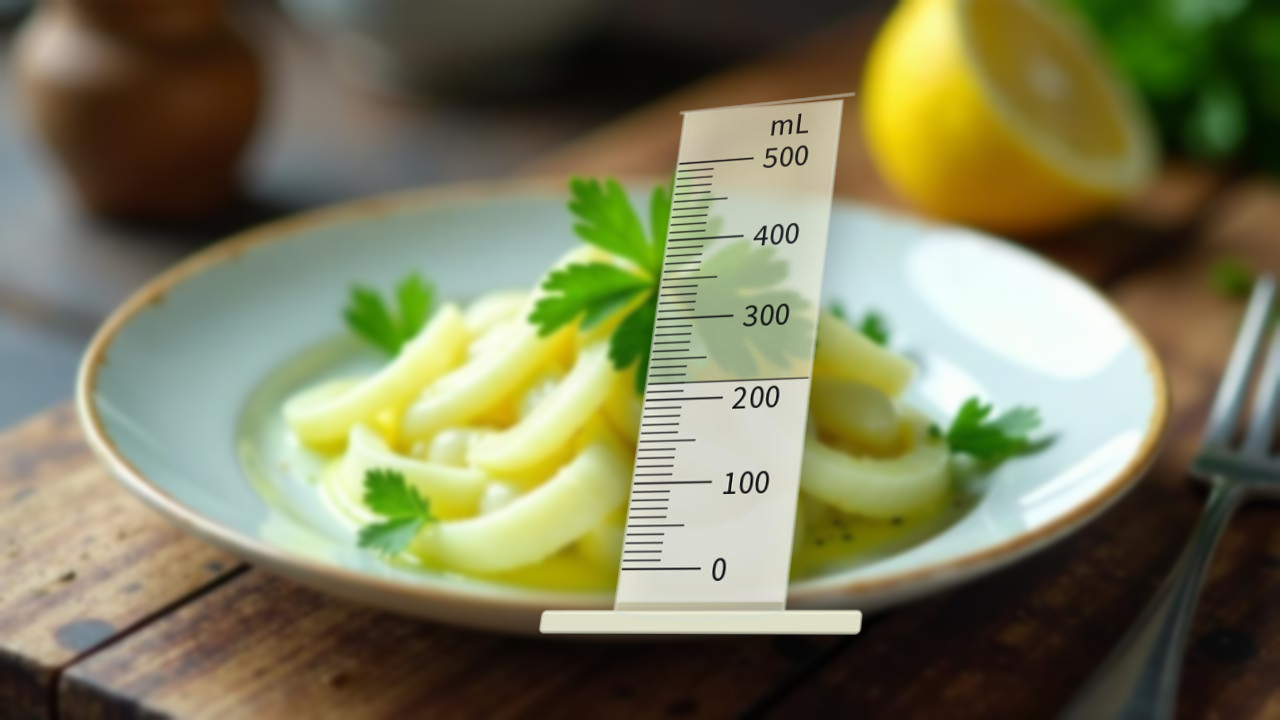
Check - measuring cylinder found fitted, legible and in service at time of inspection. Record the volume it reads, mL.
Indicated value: 220 mL
